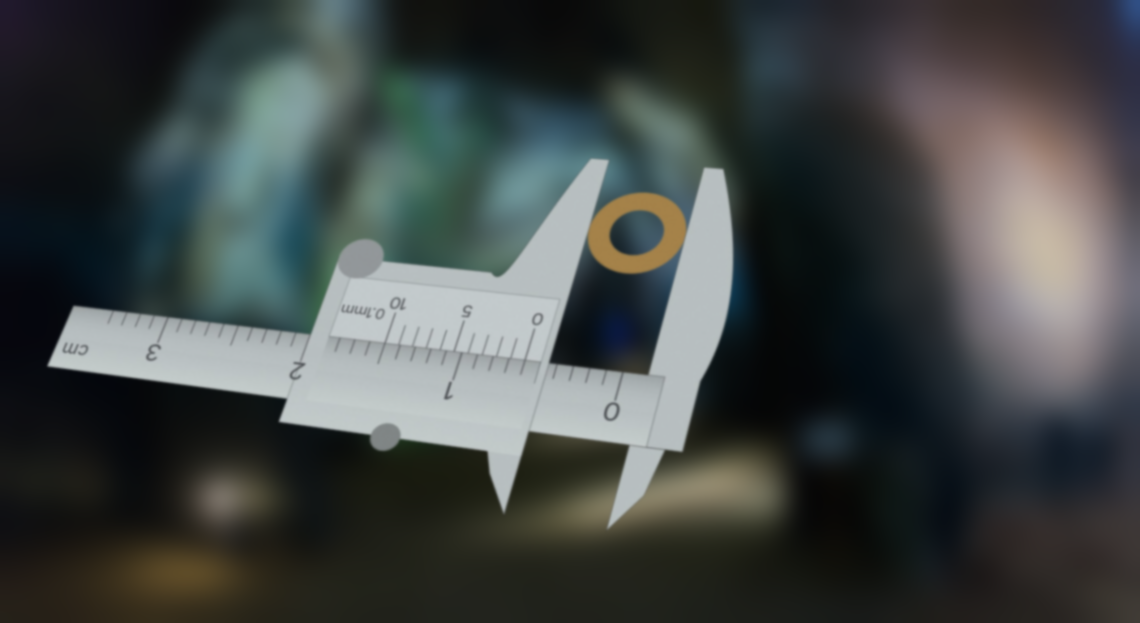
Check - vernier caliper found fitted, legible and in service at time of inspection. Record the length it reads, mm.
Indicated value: 6.0 mm
